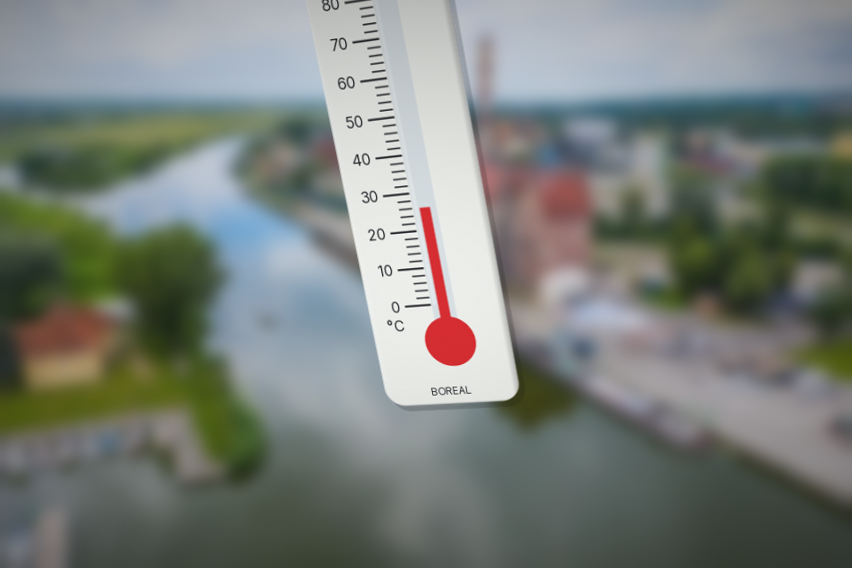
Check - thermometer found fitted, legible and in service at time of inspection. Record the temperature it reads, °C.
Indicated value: 26 °C
